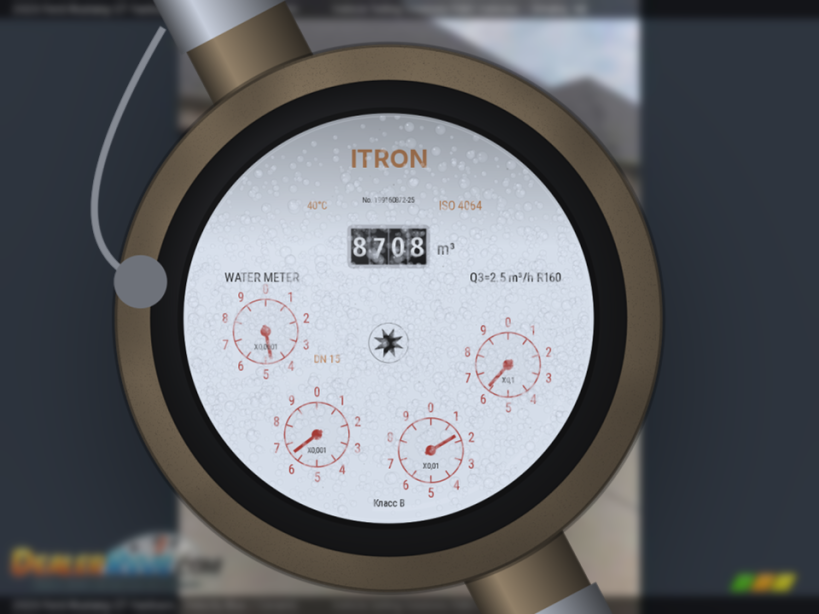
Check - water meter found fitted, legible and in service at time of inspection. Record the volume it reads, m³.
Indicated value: 8708.6164 m³
